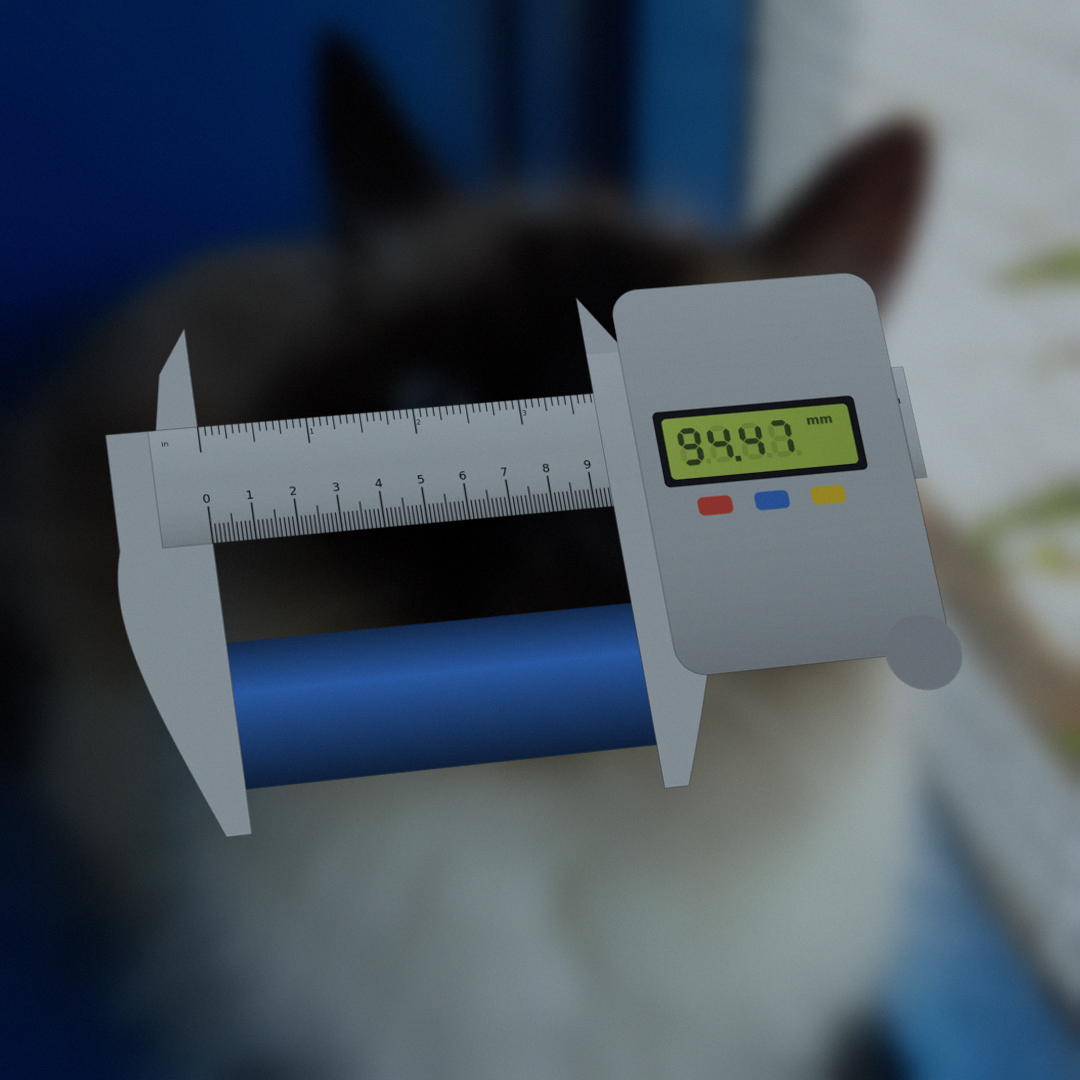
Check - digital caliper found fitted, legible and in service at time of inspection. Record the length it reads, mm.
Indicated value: 94.47 mm
